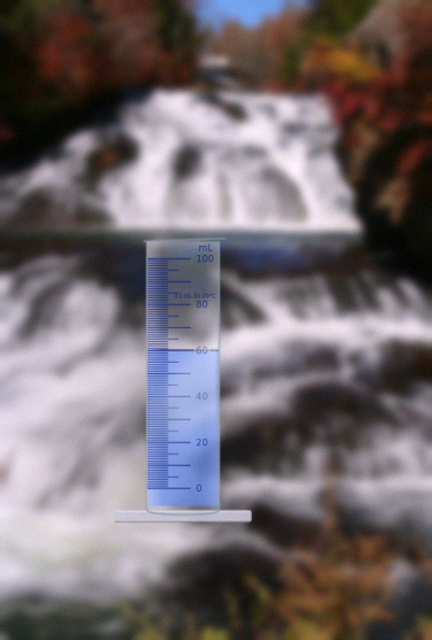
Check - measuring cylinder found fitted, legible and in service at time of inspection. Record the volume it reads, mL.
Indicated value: 60 mL
